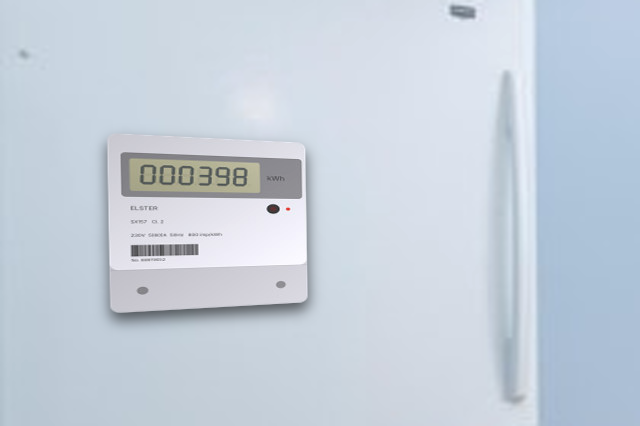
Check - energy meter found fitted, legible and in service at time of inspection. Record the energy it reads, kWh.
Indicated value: 398 kWh
